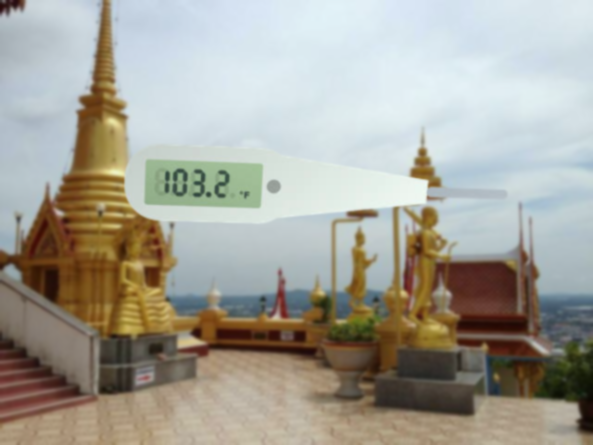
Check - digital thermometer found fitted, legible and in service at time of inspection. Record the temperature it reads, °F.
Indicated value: 103.2 °F
